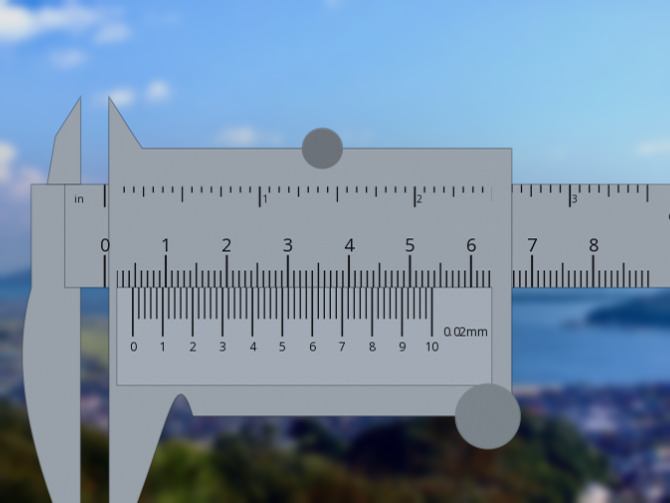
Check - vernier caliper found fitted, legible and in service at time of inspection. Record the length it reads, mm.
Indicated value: 4.6 mm
